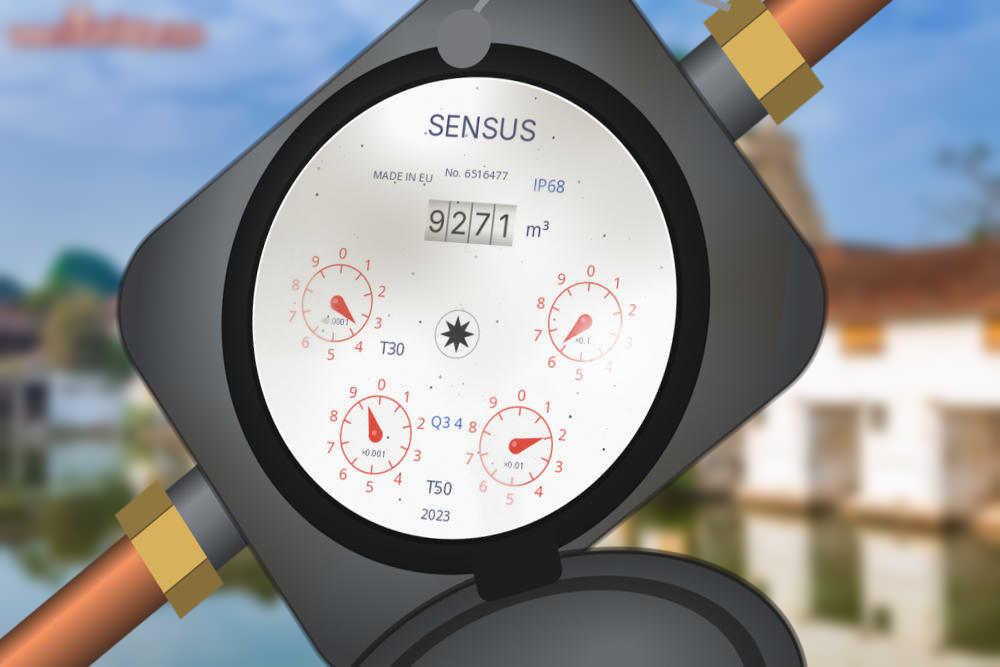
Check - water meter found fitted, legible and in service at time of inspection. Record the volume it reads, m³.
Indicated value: 9271.6193 m³
